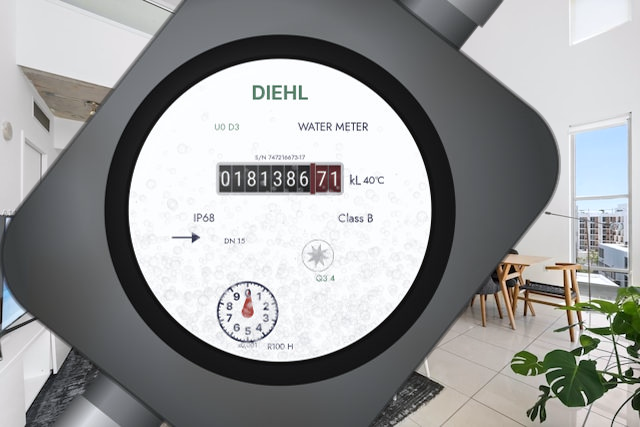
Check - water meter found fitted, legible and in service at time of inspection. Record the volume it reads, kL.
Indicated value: 181386.710 kL
